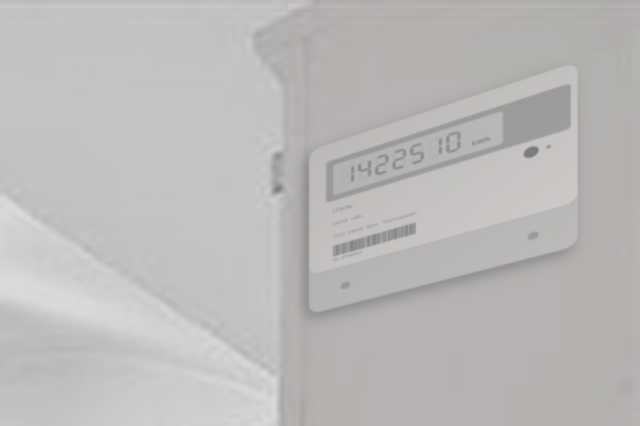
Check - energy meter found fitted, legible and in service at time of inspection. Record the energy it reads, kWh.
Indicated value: 1422510 kWh
